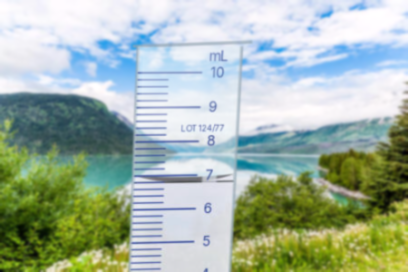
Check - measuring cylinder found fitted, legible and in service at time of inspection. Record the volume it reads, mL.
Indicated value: 6.8 mL
